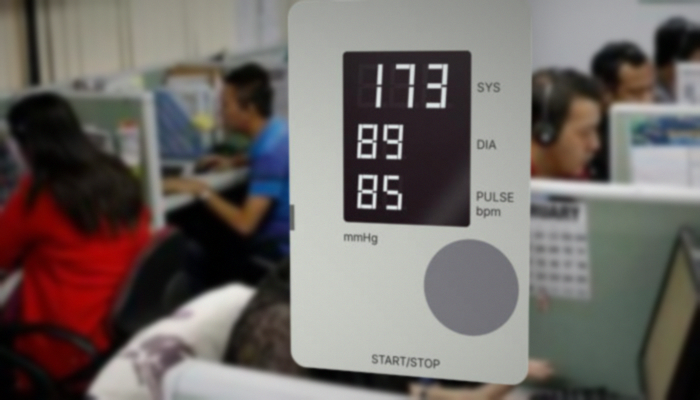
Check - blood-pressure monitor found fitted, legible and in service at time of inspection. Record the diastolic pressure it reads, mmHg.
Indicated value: 89 mmHg
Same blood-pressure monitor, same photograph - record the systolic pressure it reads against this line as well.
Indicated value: 173 mmHg
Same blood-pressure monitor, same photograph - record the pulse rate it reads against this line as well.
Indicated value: 85 bpm
